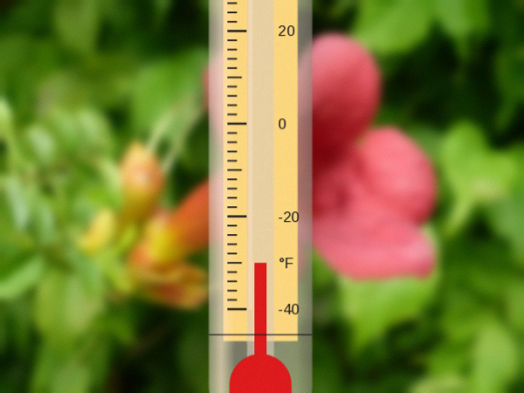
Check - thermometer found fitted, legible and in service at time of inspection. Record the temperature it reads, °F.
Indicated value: -30 °F
